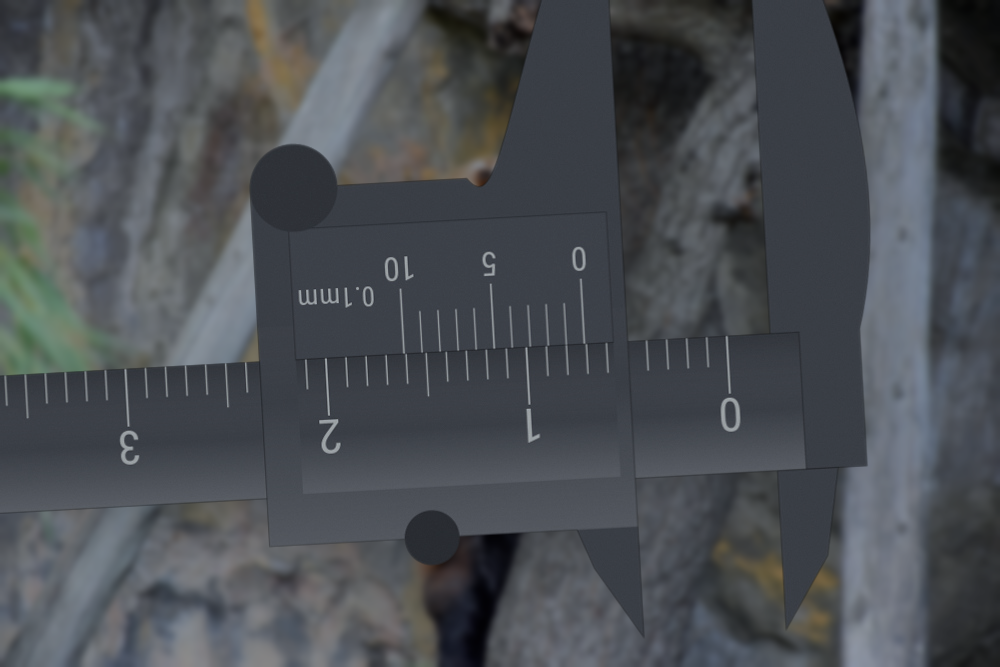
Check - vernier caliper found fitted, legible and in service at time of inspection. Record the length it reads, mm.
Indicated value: 7.1 mm
